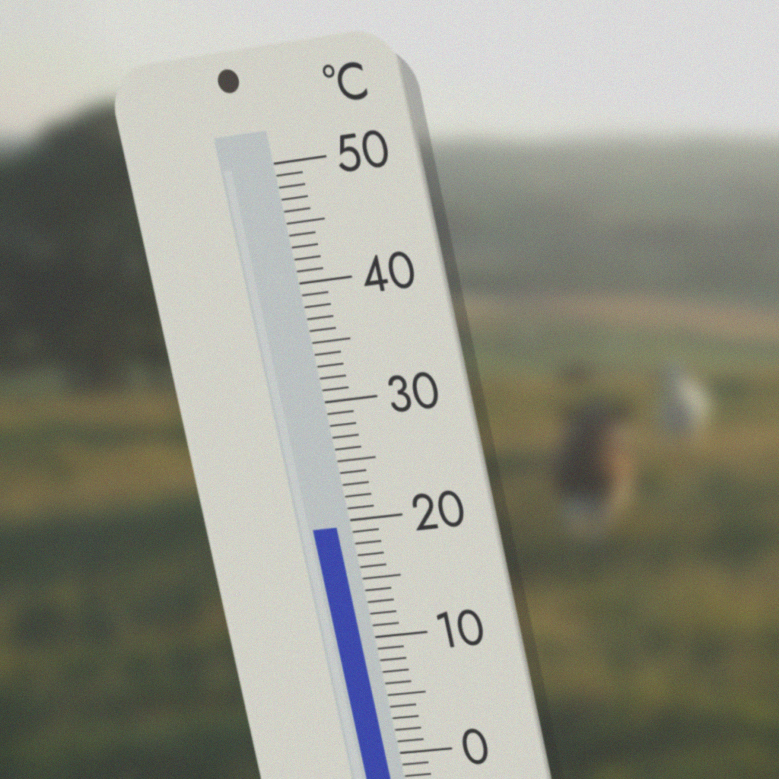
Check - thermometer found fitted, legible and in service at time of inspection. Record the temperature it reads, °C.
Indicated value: 19.5 °C
